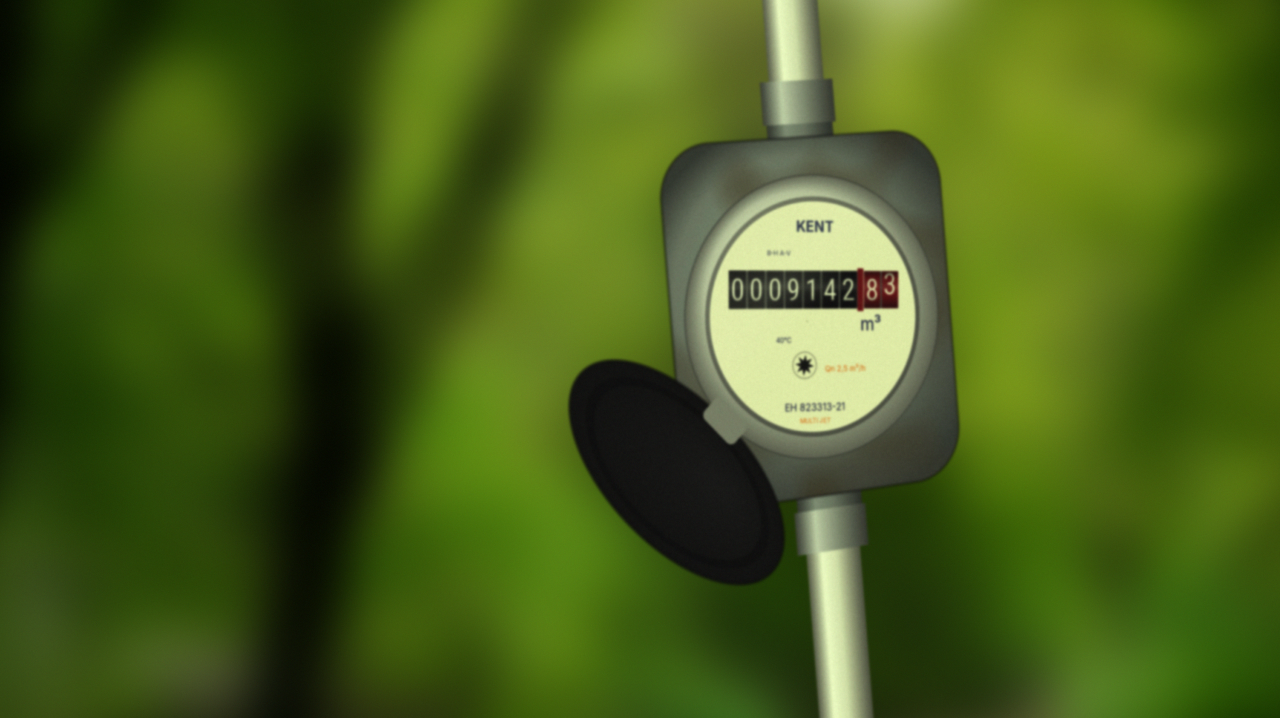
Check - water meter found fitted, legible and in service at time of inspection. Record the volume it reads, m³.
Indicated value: 9142.83 m³
